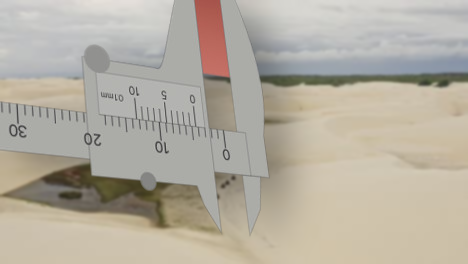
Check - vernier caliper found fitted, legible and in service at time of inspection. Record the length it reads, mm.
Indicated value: 4.4 mm
